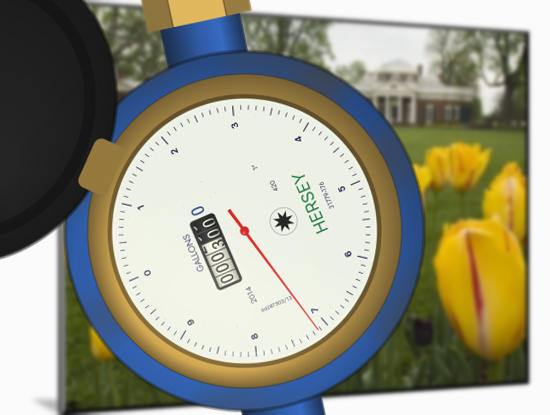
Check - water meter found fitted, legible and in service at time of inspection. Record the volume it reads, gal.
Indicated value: 2997.1 gal
